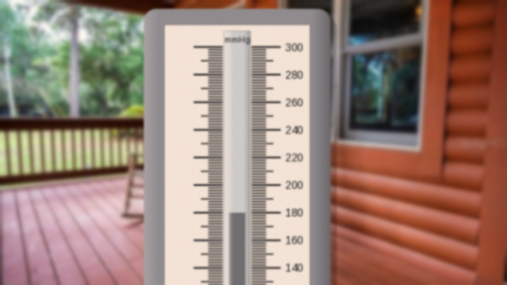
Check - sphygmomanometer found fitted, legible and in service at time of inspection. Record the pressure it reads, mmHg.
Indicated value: 180 mmHg
